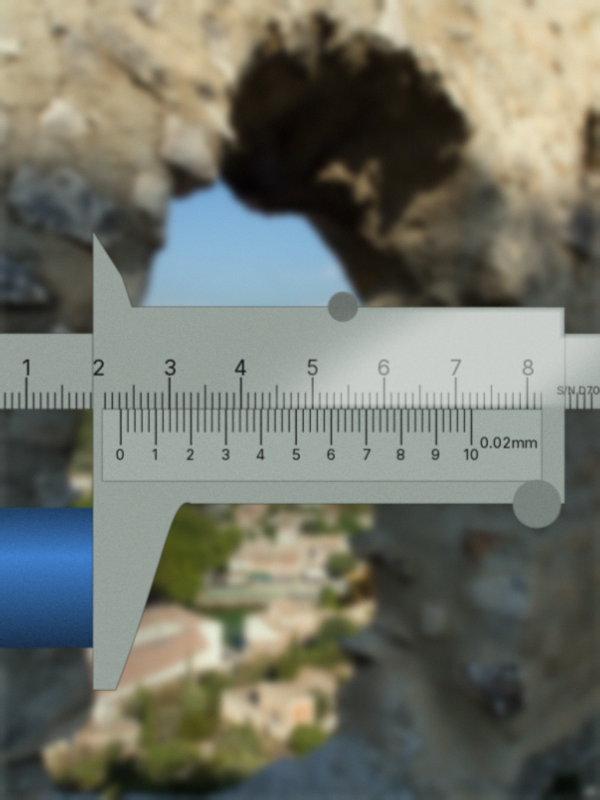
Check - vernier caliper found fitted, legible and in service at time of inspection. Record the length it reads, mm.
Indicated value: 23.2 mm
